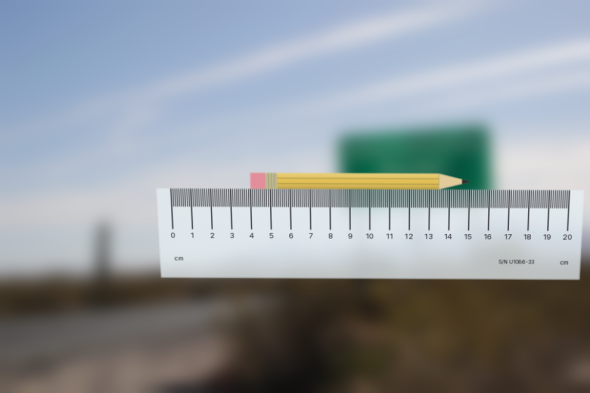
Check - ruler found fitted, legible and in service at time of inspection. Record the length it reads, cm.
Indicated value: 11 cm
